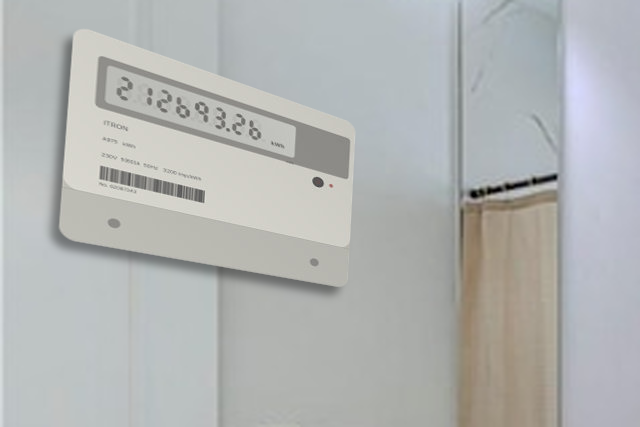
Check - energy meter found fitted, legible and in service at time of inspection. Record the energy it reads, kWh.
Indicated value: 212693.26 kWh
